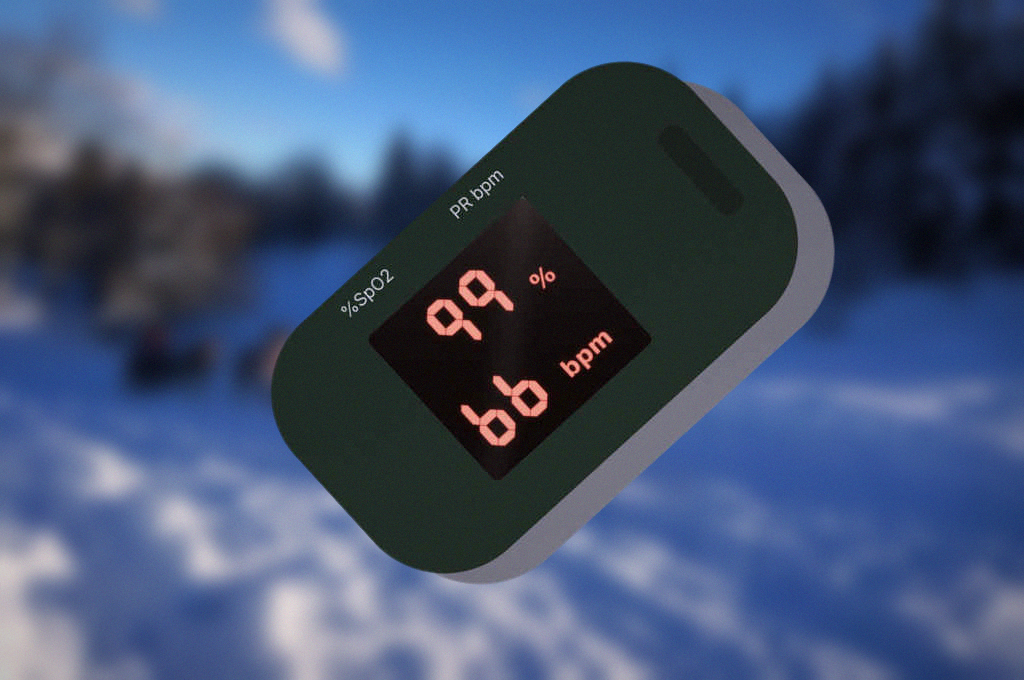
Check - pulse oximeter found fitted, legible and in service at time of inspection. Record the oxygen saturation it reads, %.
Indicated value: 99 %
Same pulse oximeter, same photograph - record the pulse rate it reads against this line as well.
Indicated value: 66 bpm
